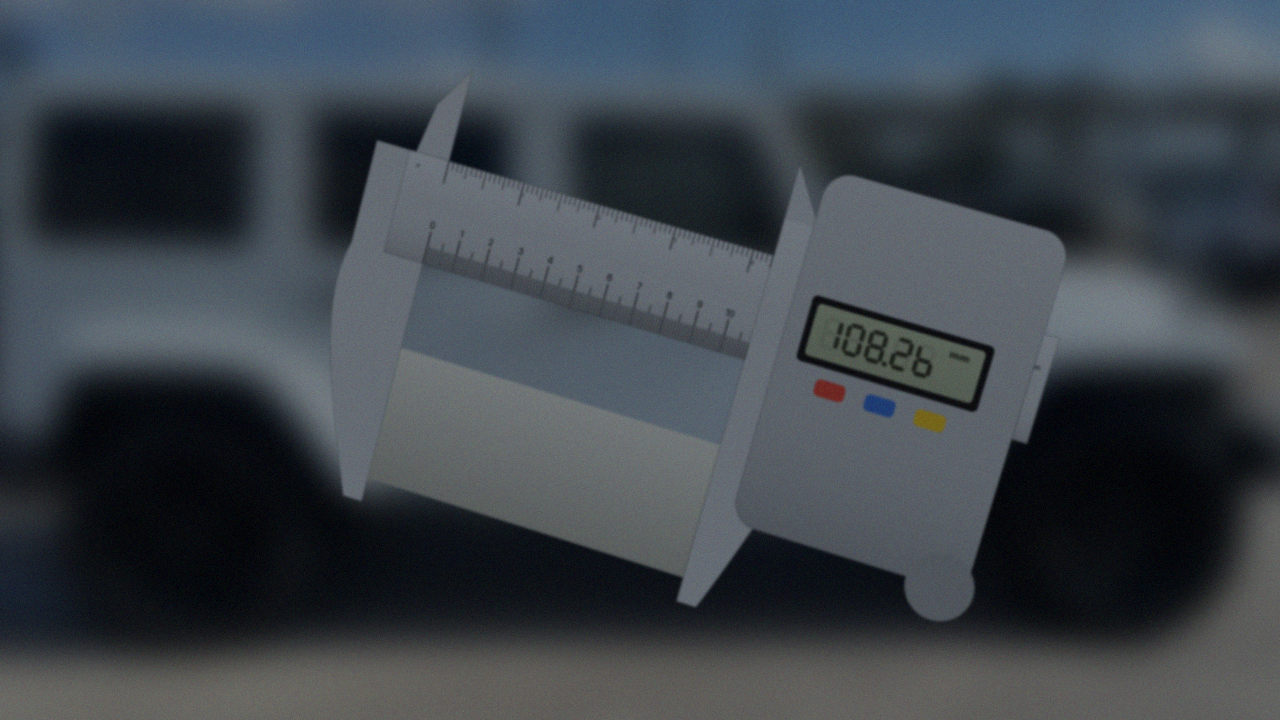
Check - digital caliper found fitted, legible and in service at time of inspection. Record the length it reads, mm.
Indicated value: 108.26 mm
